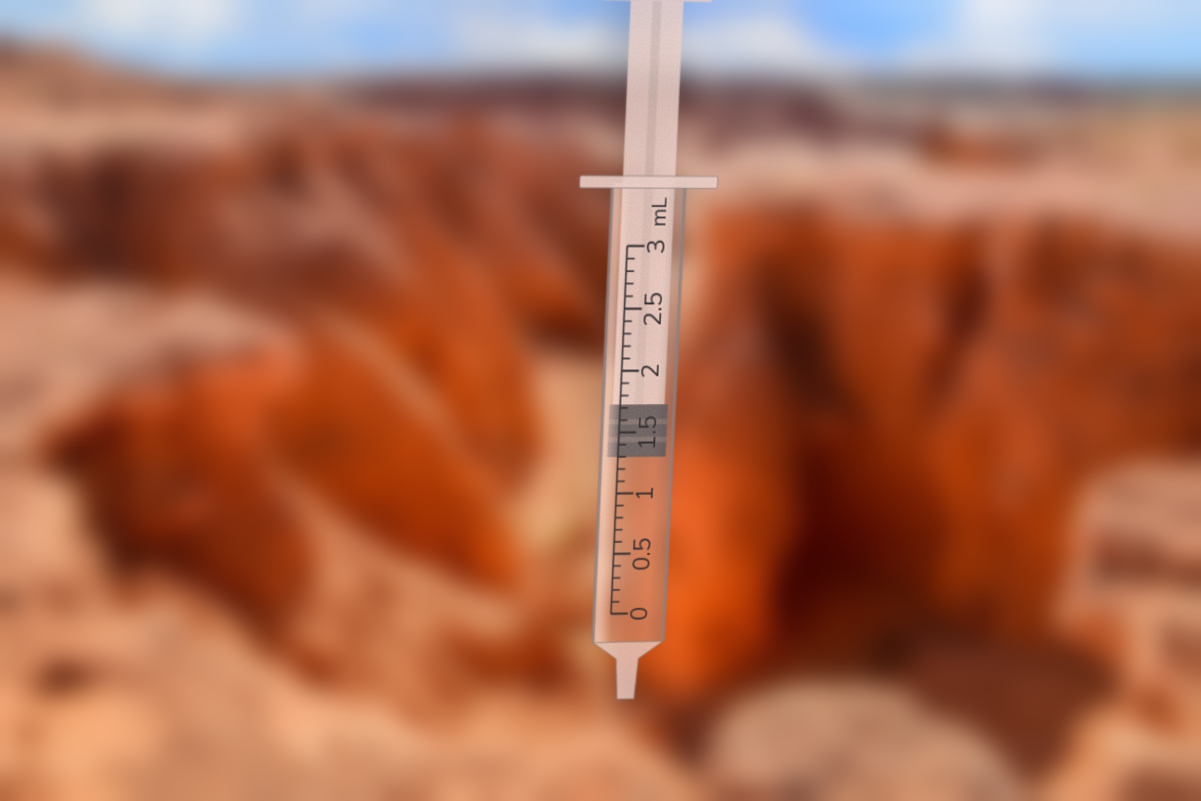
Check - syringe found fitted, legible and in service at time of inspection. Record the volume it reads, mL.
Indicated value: 1.3 mL
